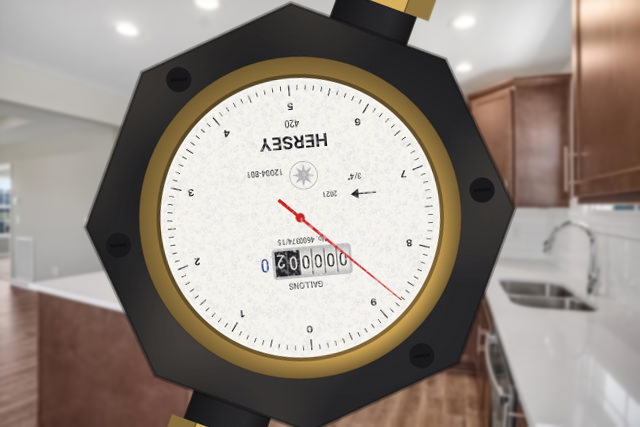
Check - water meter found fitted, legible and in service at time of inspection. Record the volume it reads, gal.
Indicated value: 18.7 gal
